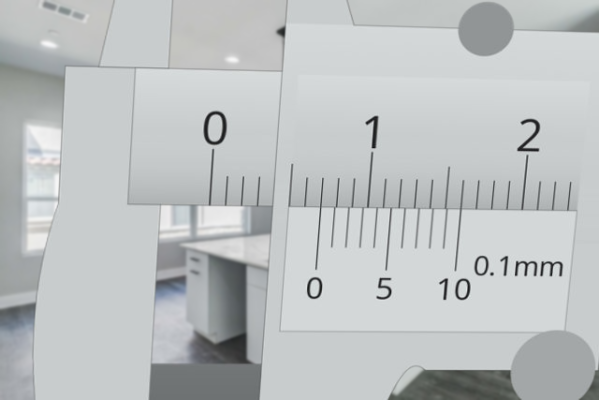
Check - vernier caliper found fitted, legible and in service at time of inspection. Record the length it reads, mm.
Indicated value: 7.0 mm
